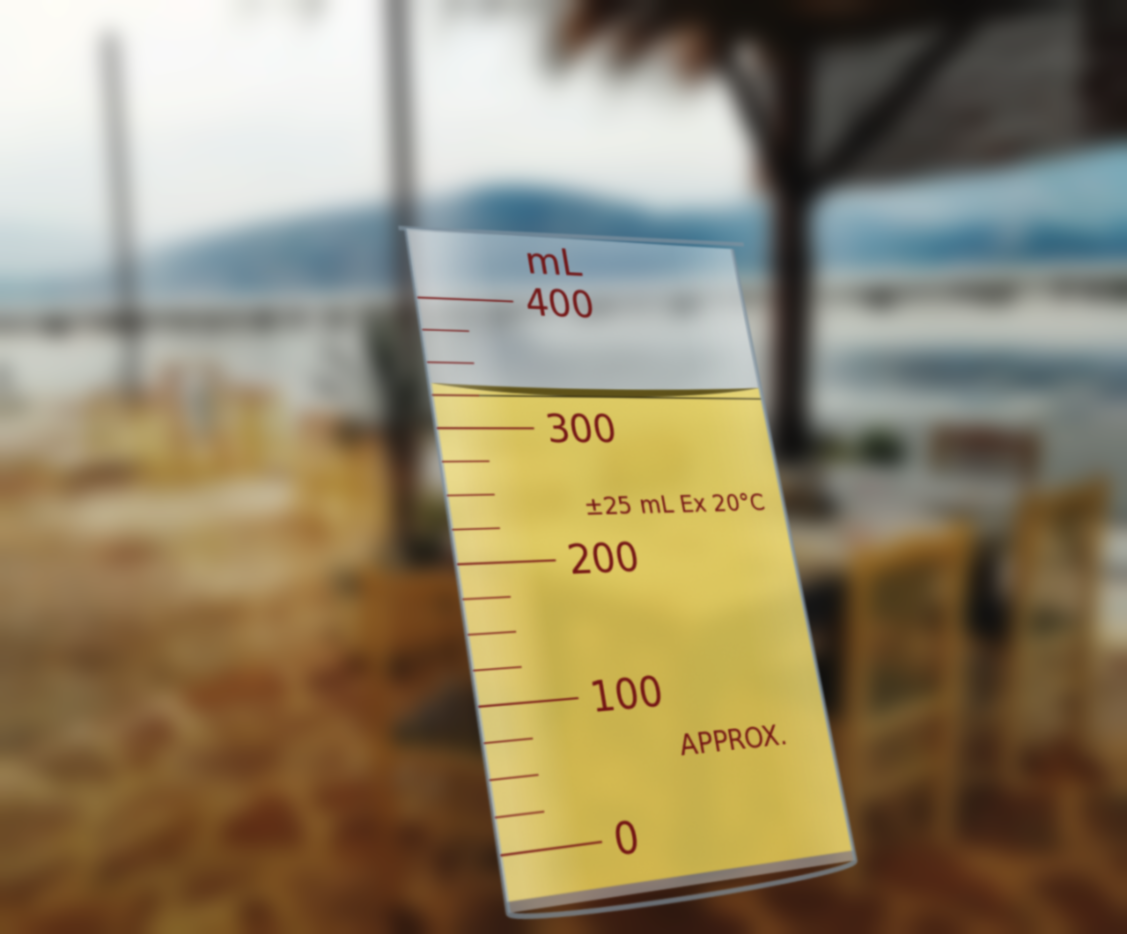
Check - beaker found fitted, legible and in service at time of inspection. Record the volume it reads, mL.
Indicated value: 325 mL
